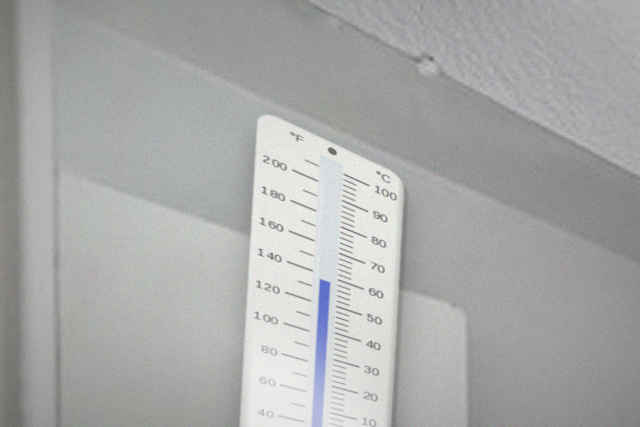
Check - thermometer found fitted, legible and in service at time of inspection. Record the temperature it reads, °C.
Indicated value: 58 °C
